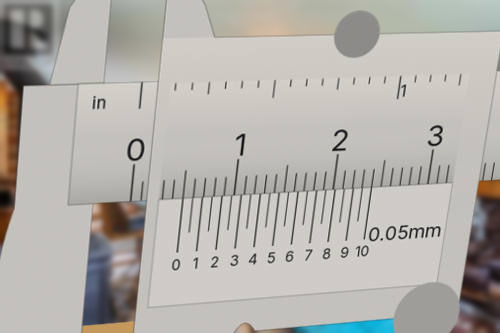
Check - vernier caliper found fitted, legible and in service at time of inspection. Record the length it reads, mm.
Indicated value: 5.0 mm
